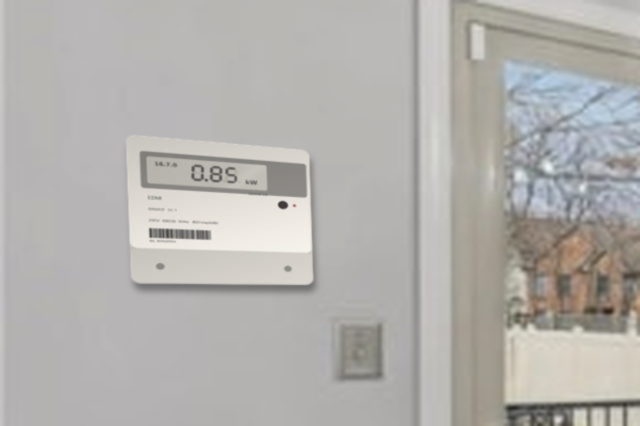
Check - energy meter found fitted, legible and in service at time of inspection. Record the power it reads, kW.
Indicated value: 0.85 kW
